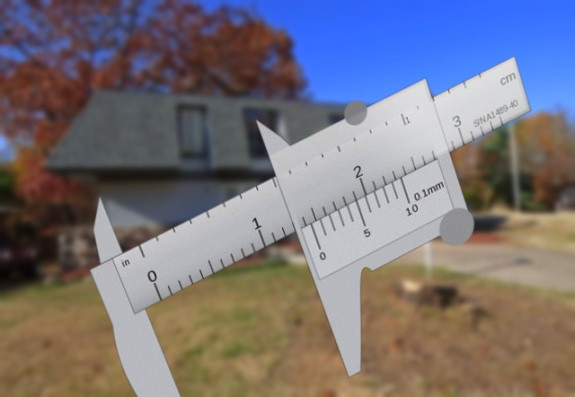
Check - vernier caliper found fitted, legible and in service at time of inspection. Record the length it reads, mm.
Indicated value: 14.5 mm
